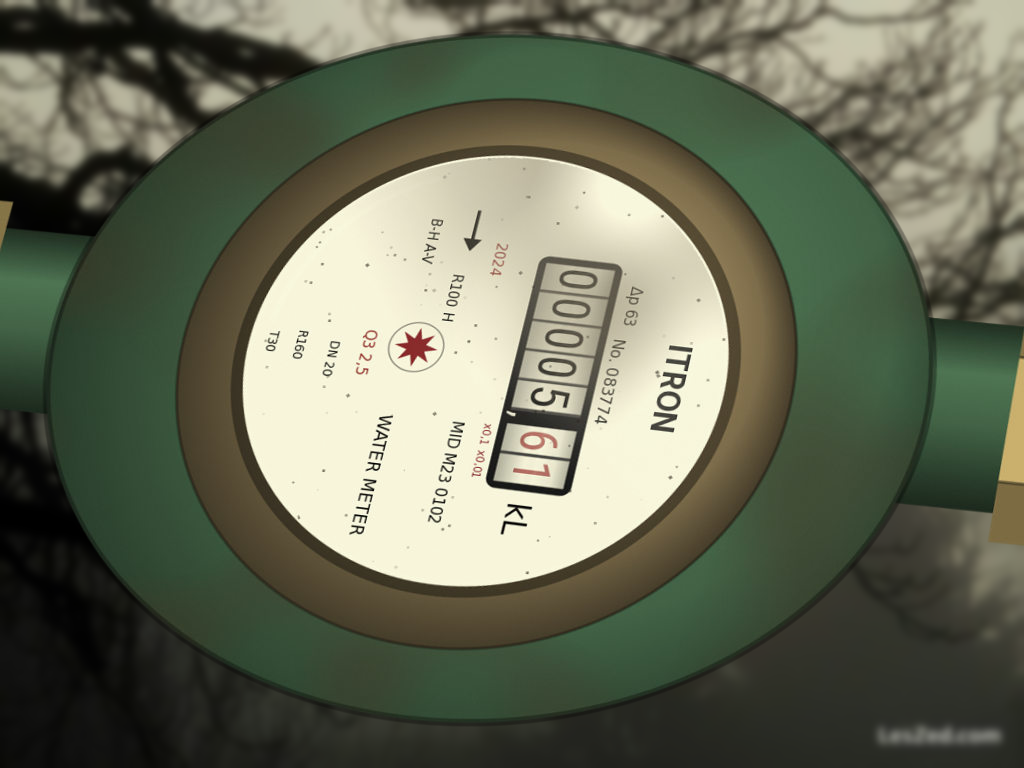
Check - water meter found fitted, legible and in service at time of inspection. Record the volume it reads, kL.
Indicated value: 5.61 kL
